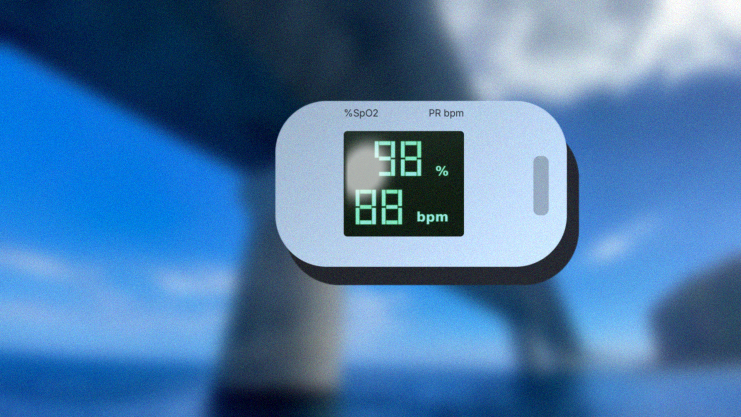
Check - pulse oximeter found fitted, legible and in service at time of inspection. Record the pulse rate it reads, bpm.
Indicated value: 88 bpm
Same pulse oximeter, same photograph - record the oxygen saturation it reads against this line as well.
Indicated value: 98 %
